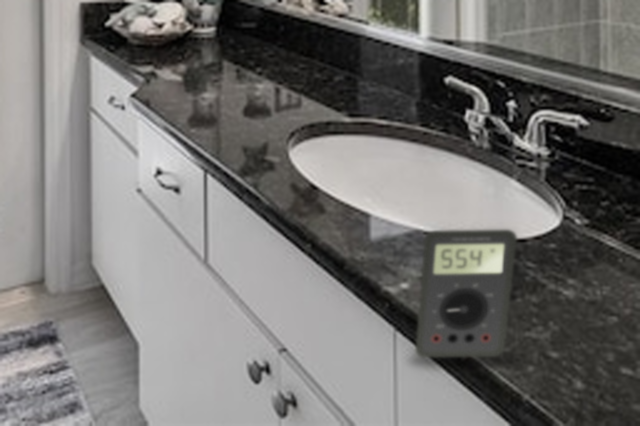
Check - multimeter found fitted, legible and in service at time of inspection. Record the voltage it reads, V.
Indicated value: 554 V
